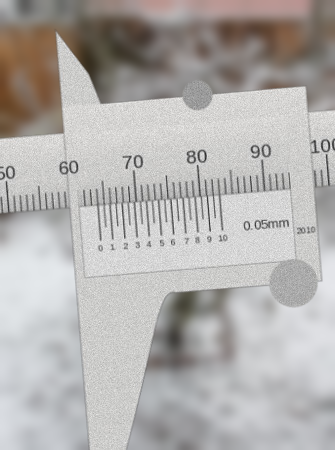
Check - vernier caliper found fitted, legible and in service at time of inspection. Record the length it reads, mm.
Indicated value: 64.0 mm
